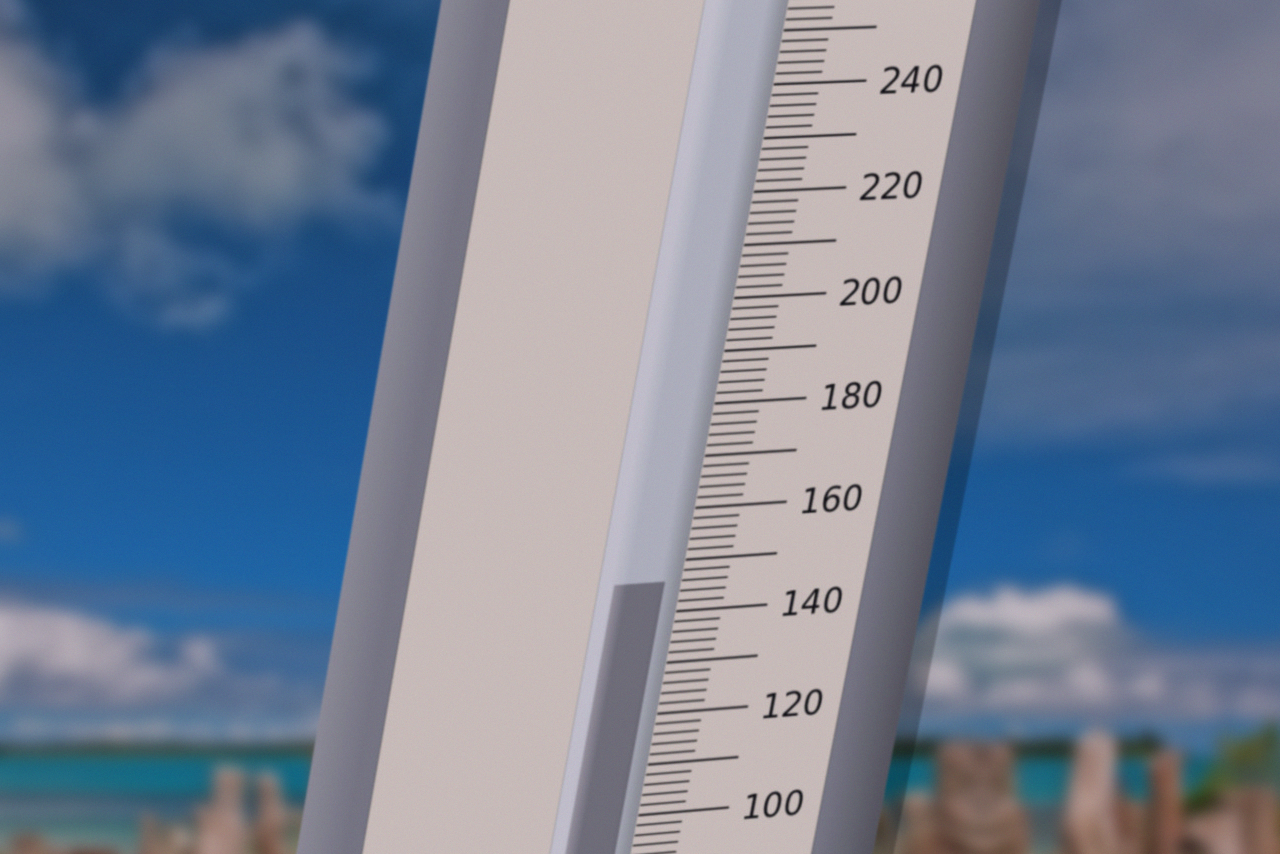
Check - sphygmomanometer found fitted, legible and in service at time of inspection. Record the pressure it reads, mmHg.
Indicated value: 146 mmHg
